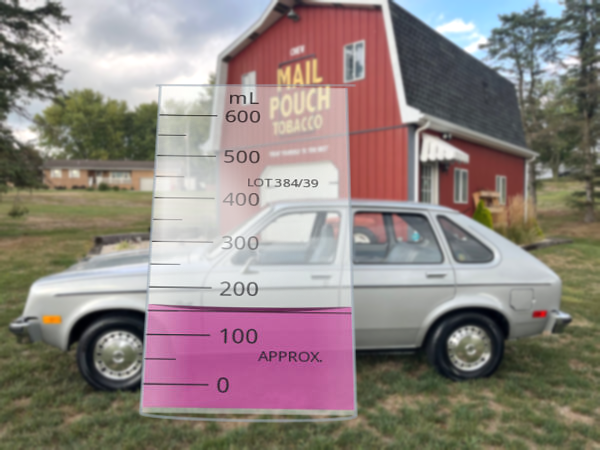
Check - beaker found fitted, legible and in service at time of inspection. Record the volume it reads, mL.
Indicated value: 150 mL
